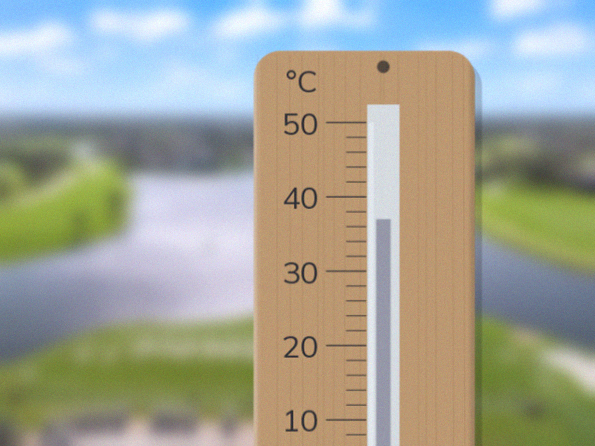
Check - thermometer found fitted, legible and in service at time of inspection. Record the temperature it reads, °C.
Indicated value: 37 °C
